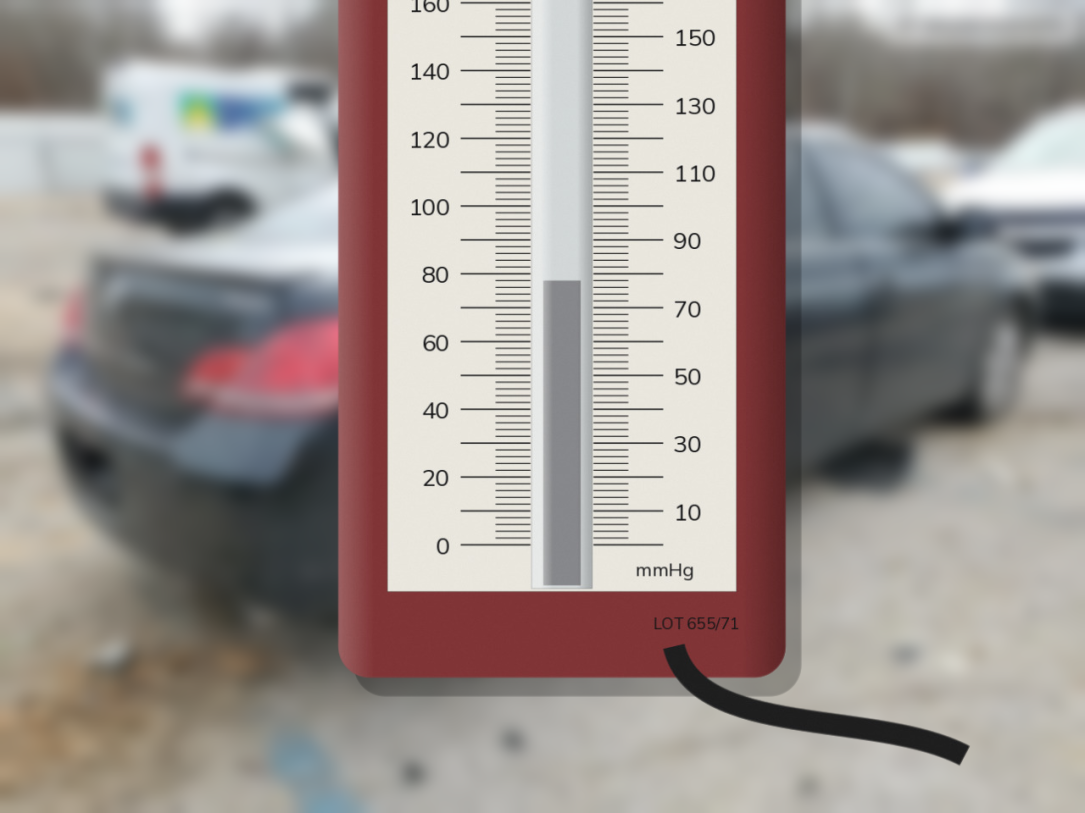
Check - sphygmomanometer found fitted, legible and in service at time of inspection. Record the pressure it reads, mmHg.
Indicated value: 78 mmHg
